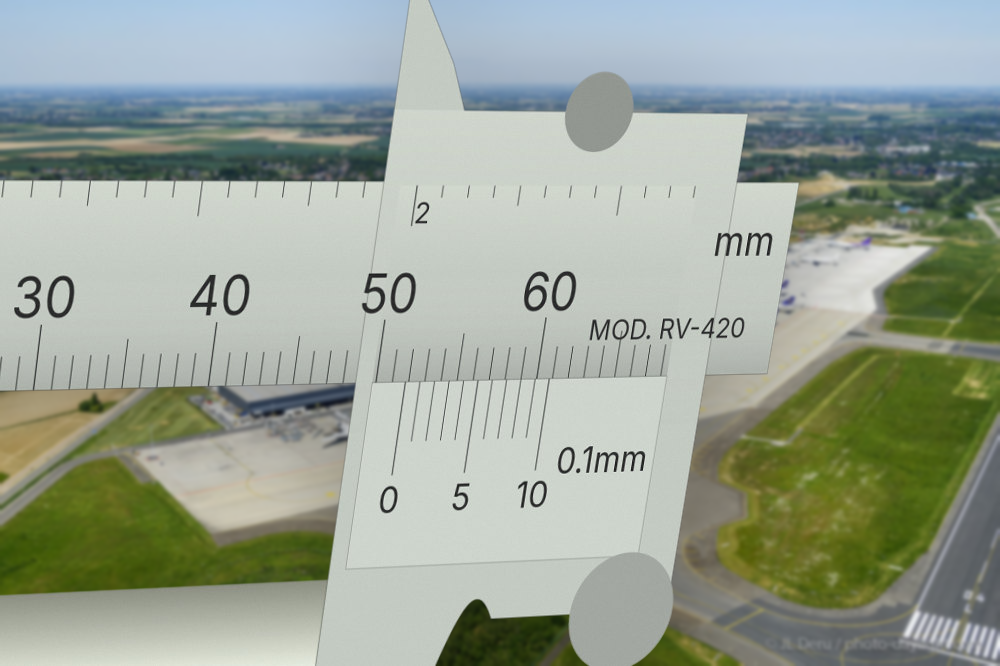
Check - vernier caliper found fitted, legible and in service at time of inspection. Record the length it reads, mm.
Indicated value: 51.8 mm
